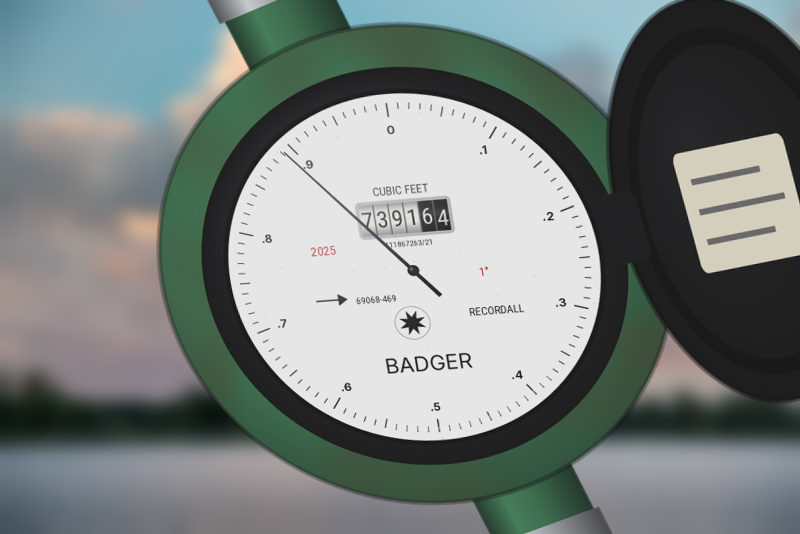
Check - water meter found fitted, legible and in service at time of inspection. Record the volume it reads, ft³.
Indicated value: 739163.89 ft³
